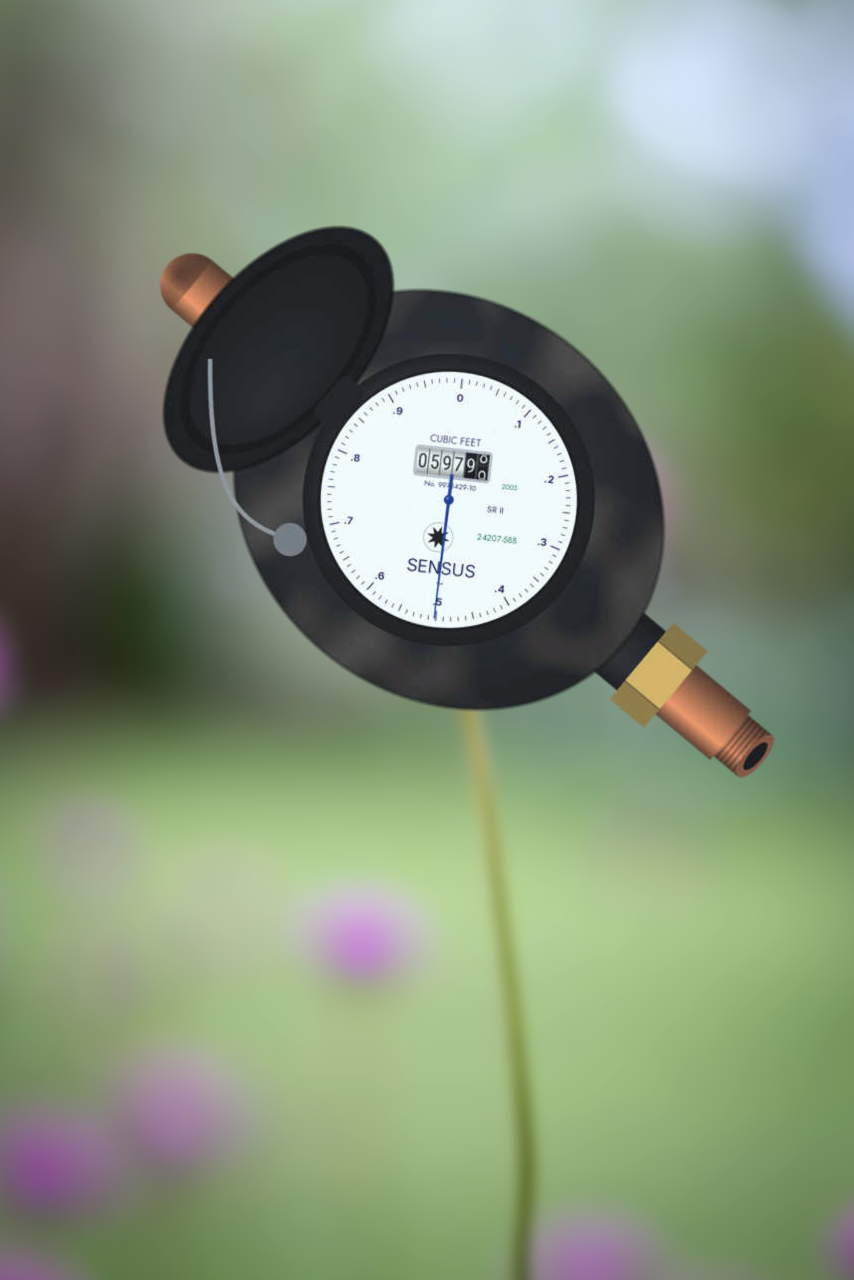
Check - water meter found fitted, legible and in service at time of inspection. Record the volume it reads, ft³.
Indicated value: 59798.50 ft³
